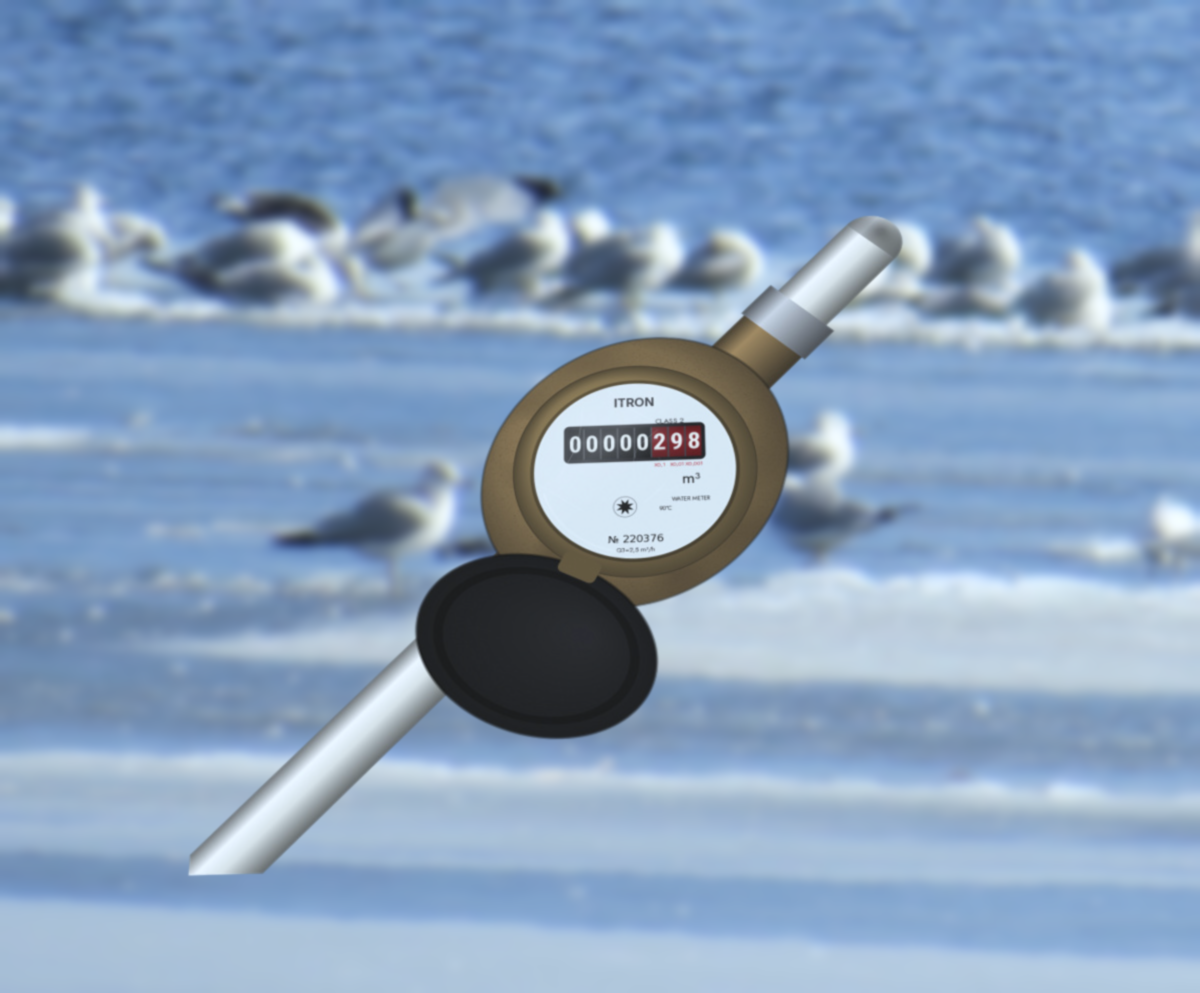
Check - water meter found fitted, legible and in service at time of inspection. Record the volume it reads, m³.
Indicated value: 0.298 m³
